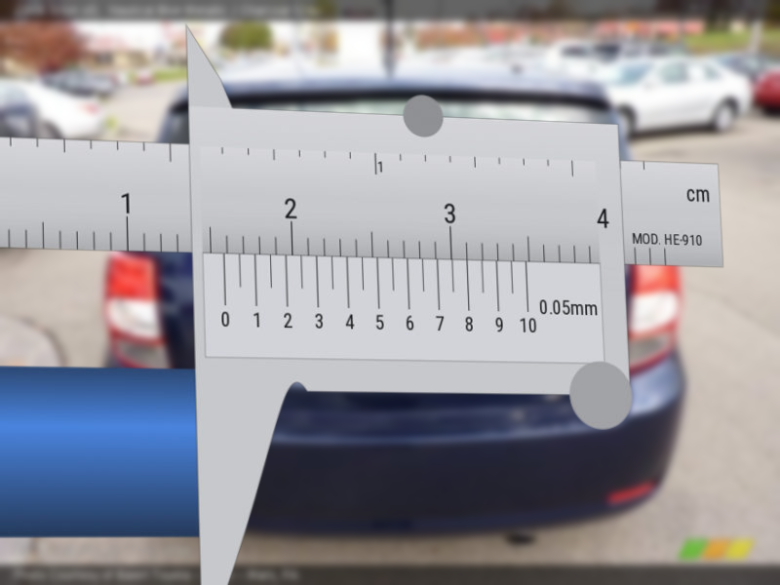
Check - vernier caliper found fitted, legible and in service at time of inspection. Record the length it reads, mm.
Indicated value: 15.8 mm
